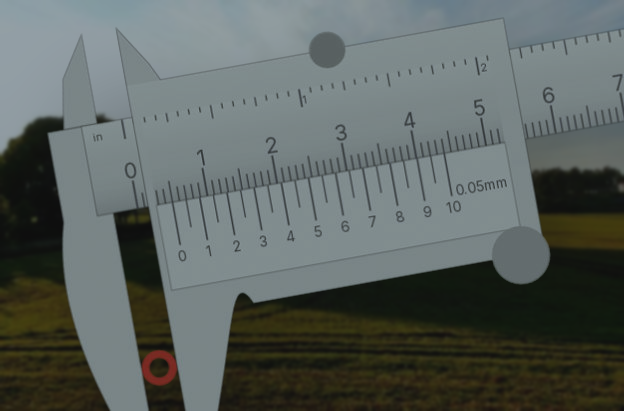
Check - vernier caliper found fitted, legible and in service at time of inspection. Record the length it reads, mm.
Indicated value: 5.0 mm
